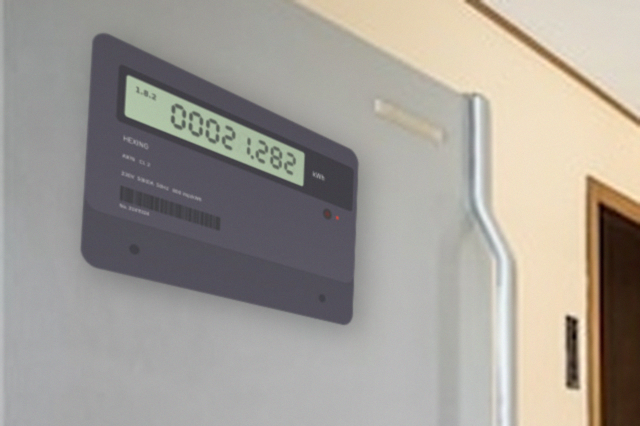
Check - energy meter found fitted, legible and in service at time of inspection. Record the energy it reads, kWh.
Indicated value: 21.282 kWh
